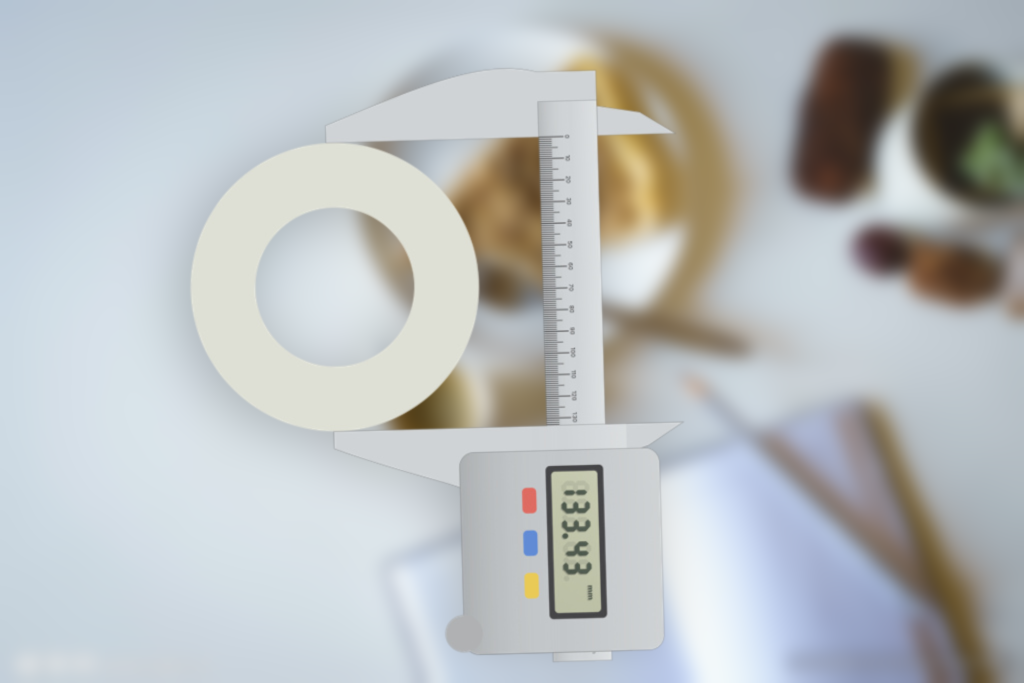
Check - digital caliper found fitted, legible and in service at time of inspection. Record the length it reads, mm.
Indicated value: 133.43 mm
